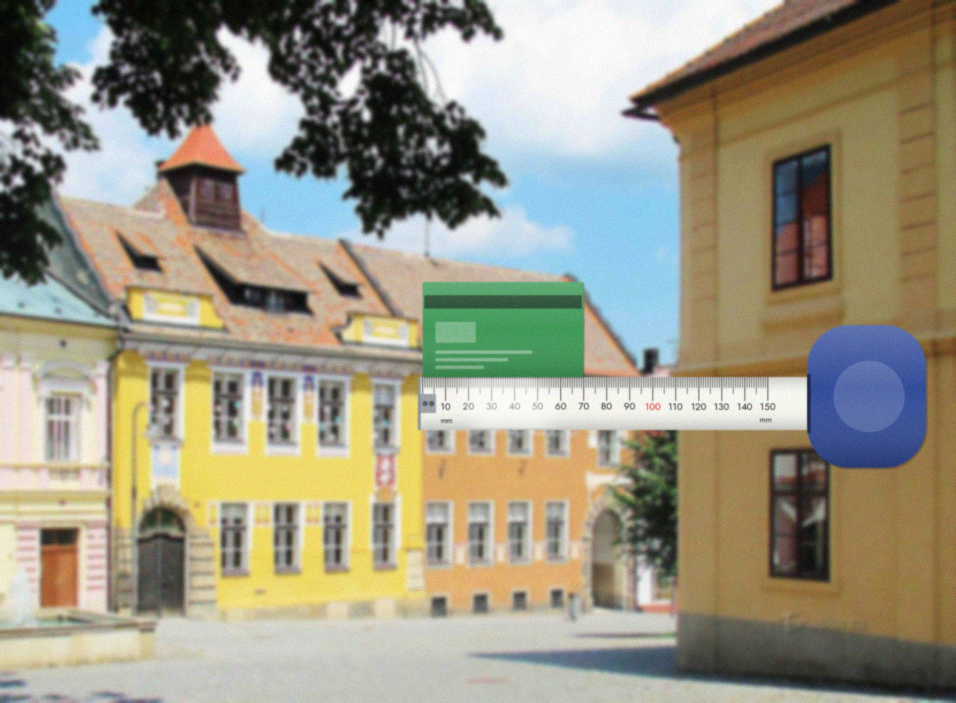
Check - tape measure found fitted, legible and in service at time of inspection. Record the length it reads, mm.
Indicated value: 70 mm
